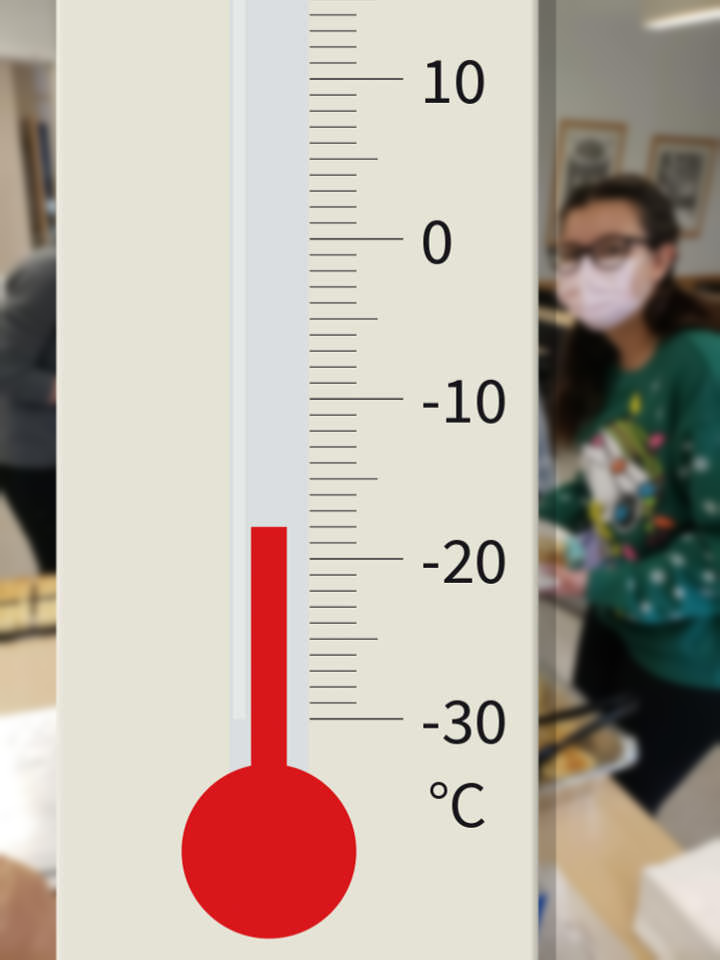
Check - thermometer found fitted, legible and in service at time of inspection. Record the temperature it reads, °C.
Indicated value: -18 °C
